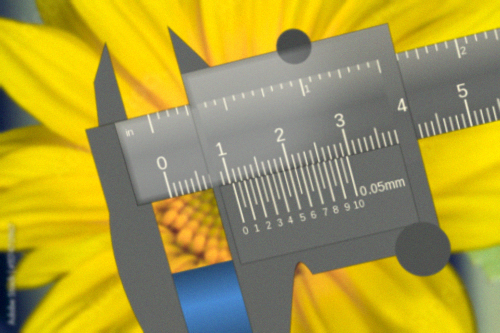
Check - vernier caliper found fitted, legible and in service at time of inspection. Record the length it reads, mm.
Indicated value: 10.5 mm
